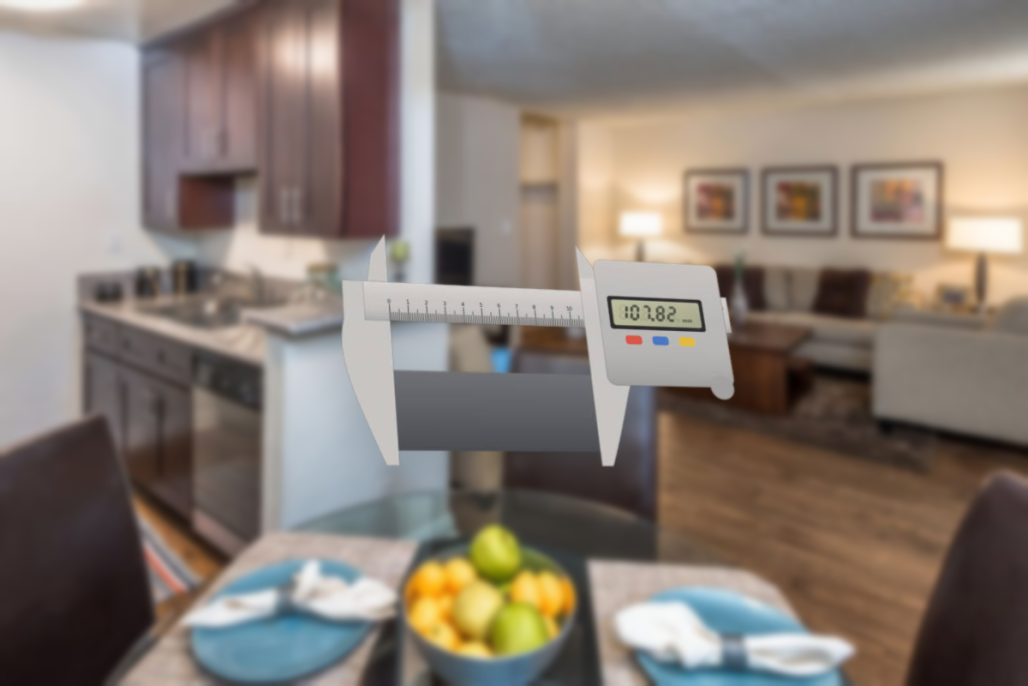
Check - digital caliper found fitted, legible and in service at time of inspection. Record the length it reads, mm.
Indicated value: 107.82 mm
